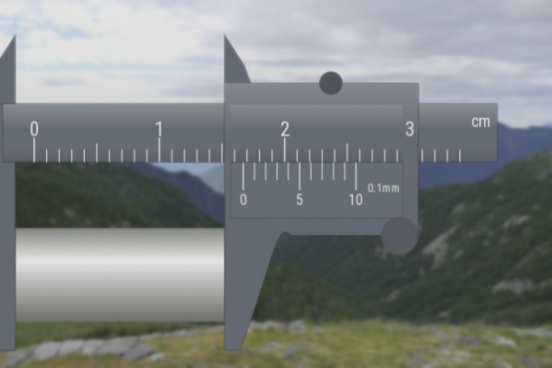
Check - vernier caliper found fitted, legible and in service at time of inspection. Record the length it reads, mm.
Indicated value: 16.7 mm
